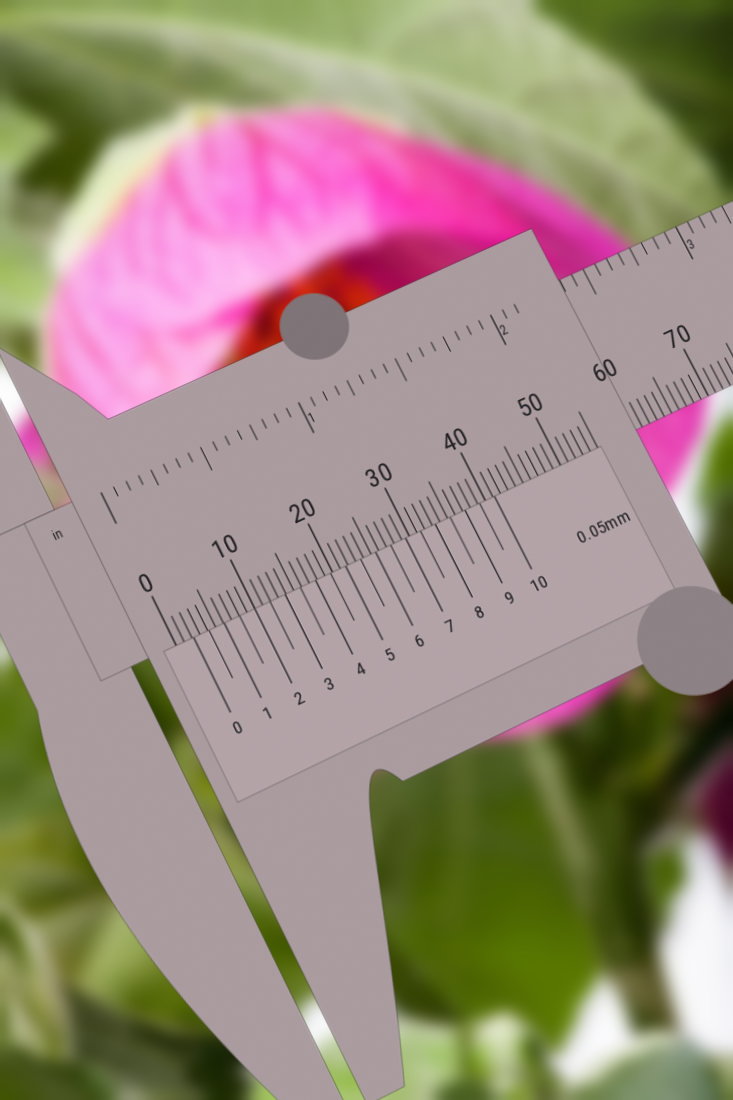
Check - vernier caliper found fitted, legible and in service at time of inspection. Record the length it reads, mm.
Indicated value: 2.2 mm
